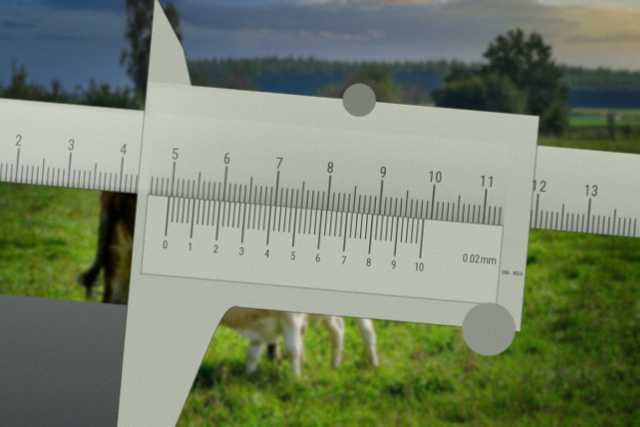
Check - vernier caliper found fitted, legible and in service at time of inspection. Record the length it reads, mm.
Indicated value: 49.5 mm
